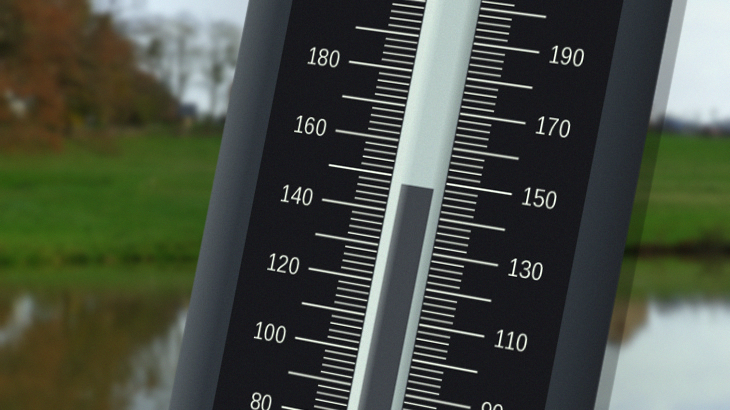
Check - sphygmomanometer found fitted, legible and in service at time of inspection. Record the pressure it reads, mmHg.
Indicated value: 148 mmHg
